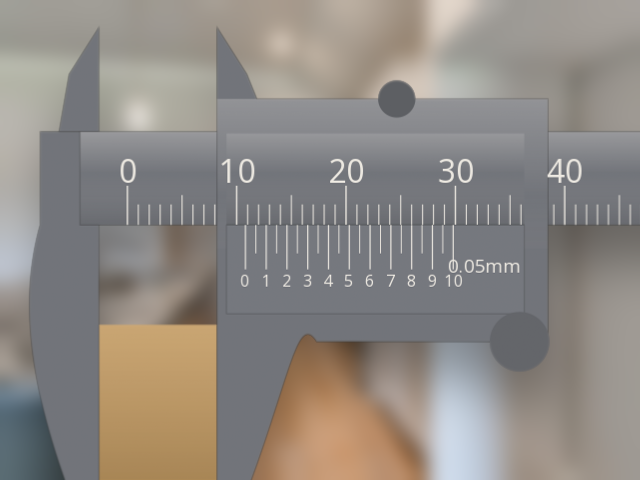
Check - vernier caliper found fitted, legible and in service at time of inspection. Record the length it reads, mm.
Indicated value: 10.8 mm
